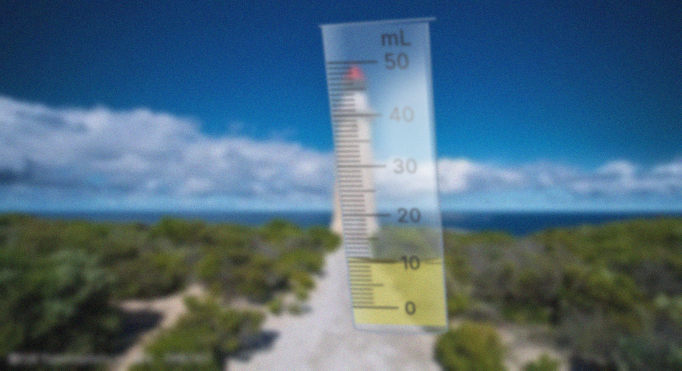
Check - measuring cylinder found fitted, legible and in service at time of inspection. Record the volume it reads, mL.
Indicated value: 10 mL
